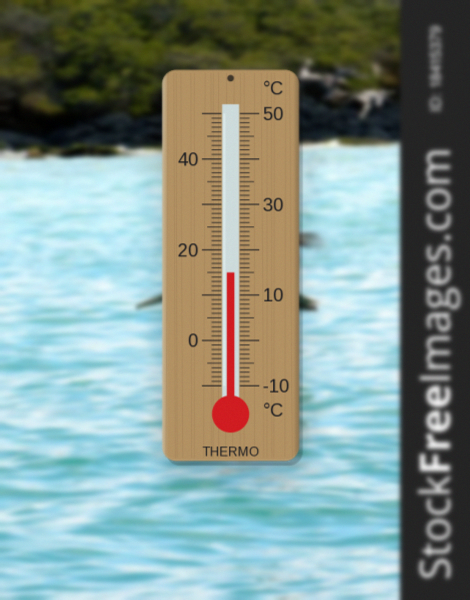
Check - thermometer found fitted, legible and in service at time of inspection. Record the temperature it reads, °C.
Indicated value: 15 °C
